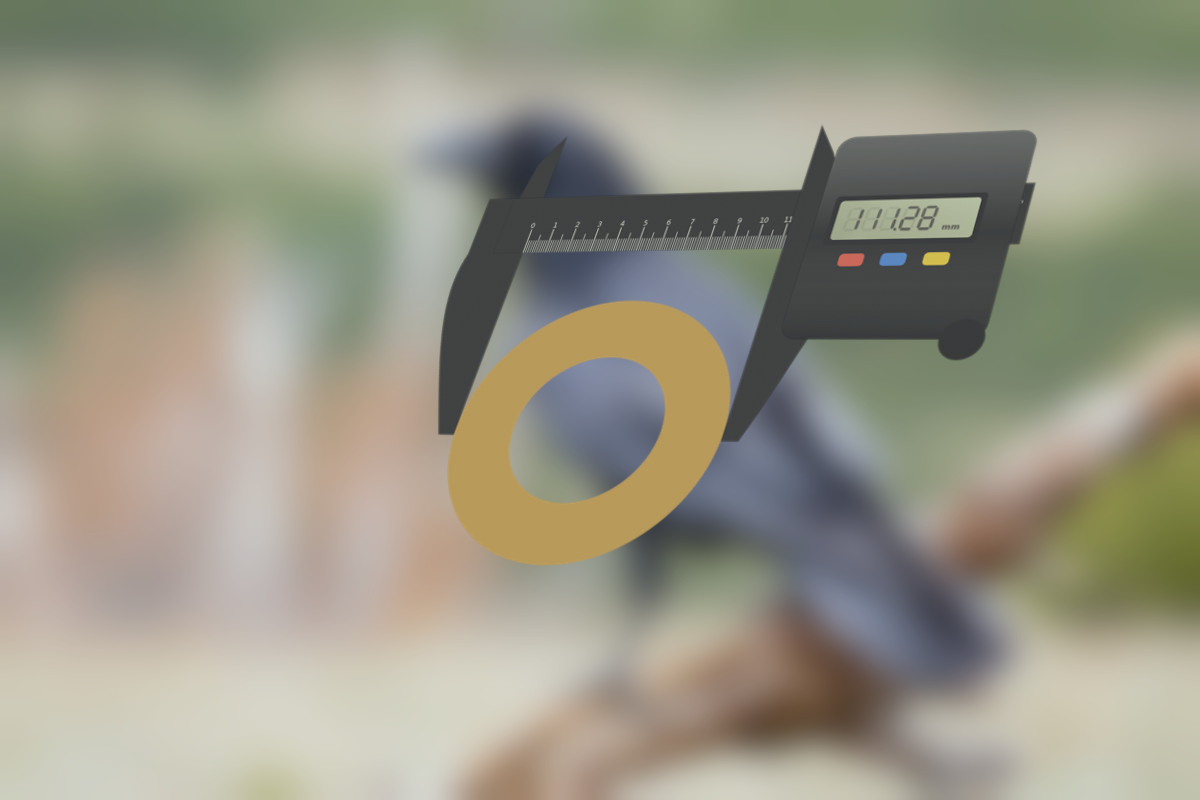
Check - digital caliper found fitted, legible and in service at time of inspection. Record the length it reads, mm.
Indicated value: 111.28 mm
